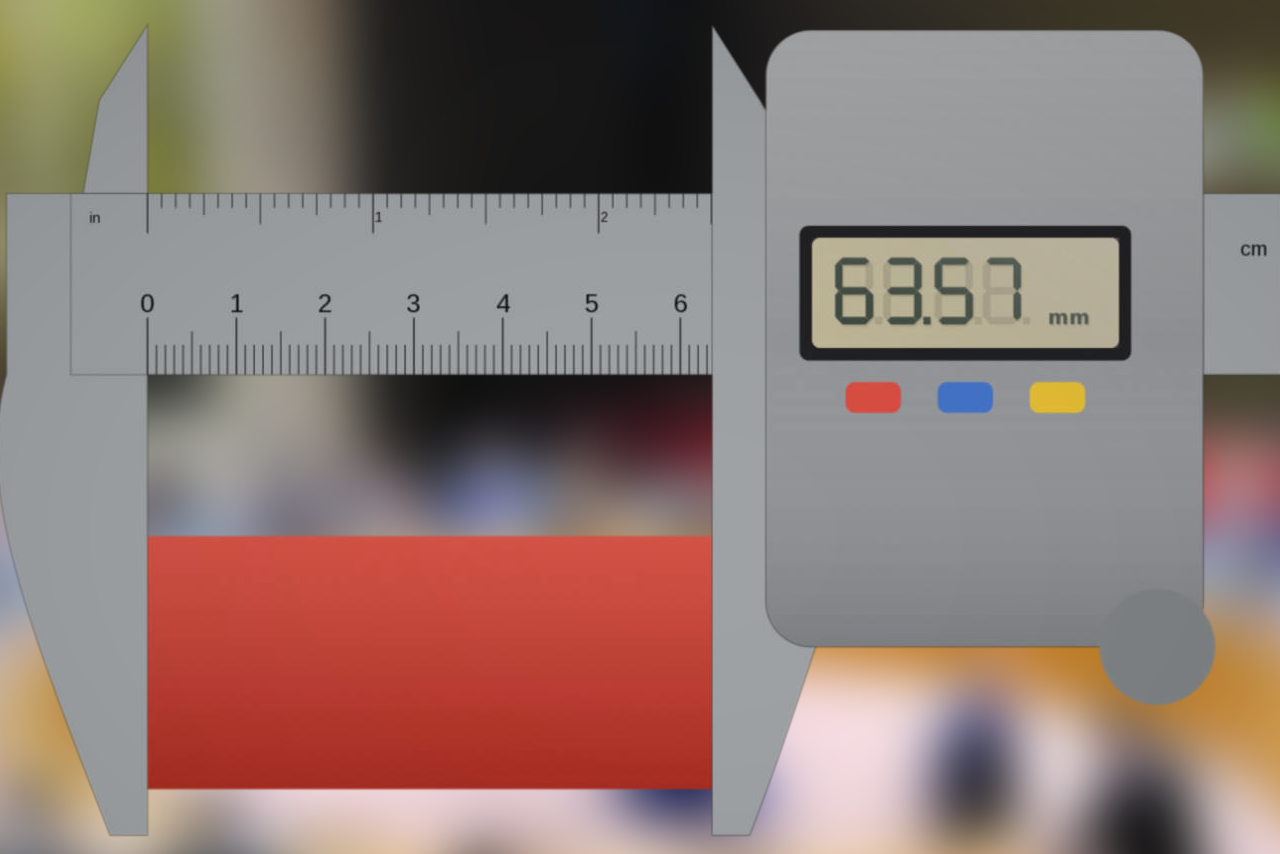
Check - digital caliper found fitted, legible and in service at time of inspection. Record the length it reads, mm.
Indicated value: 63.57 mm
